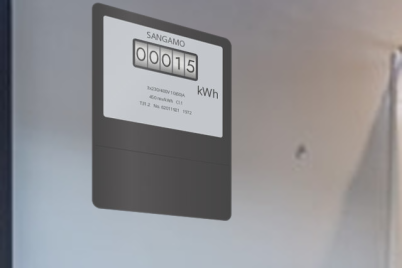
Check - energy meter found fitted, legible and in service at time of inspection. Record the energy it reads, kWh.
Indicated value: 15 kWh
